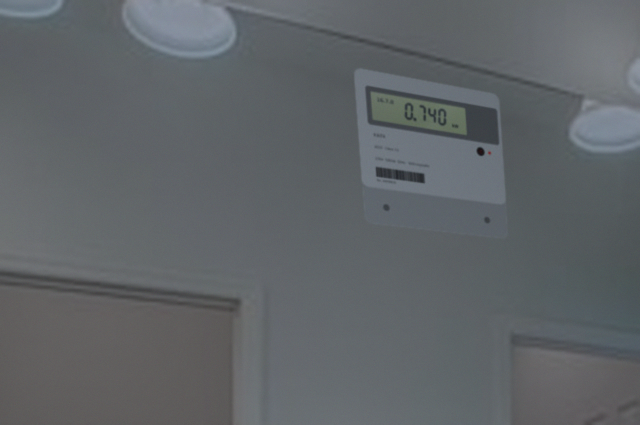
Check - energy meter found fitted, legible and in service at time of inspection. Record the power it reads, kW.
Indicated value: 0.740 kW
